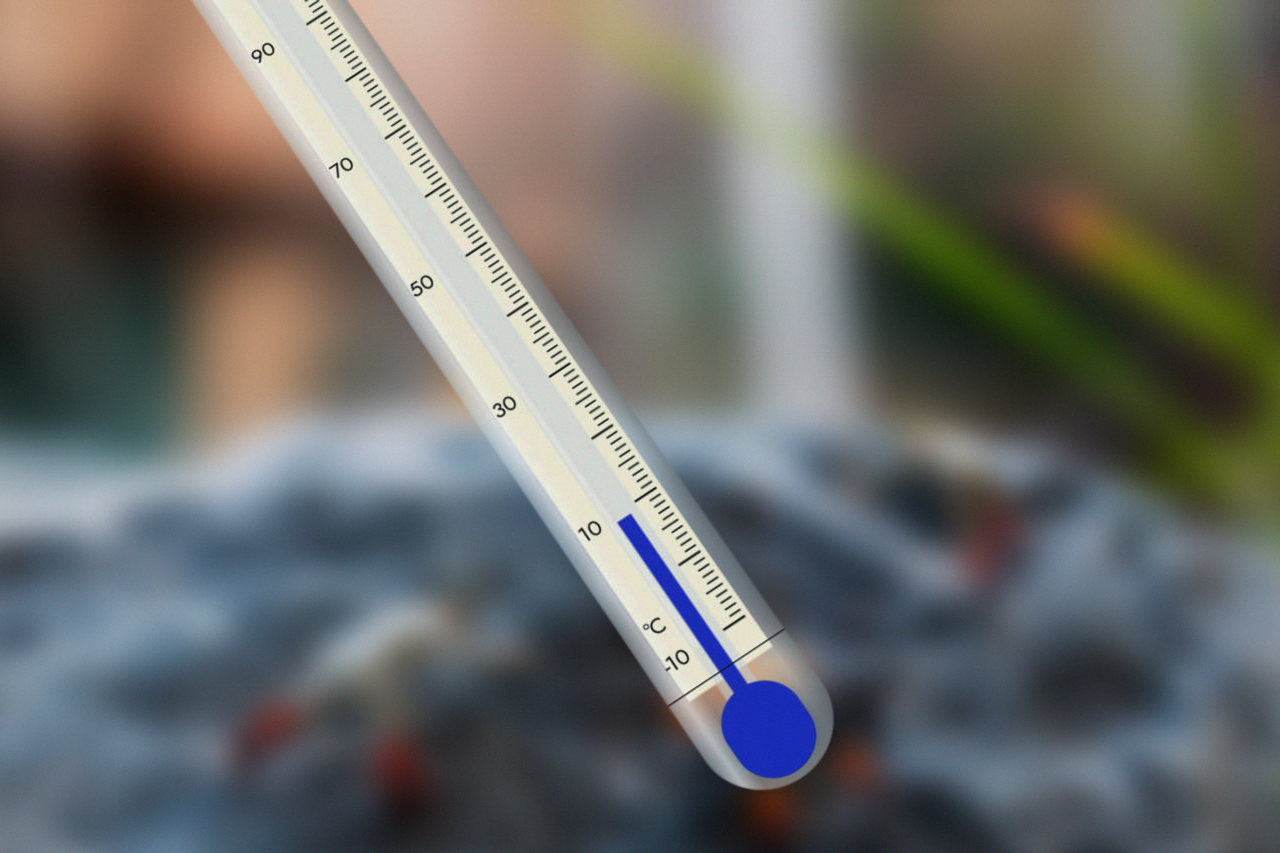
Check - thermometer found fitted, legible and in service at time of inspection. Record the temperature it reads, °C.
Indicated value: 9 °C
